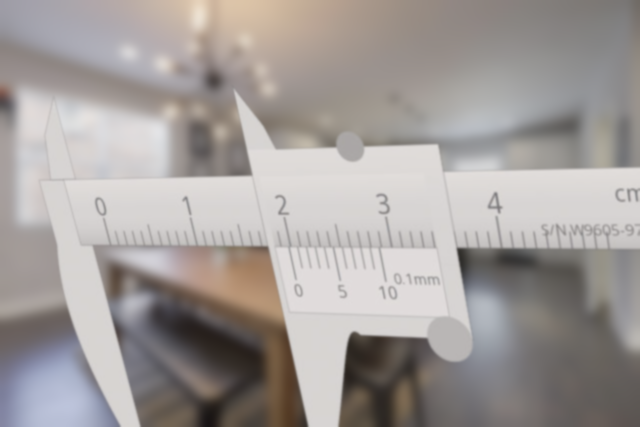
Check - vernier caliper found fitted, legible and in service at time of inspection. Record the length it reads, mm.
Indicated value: 19.8 mm
